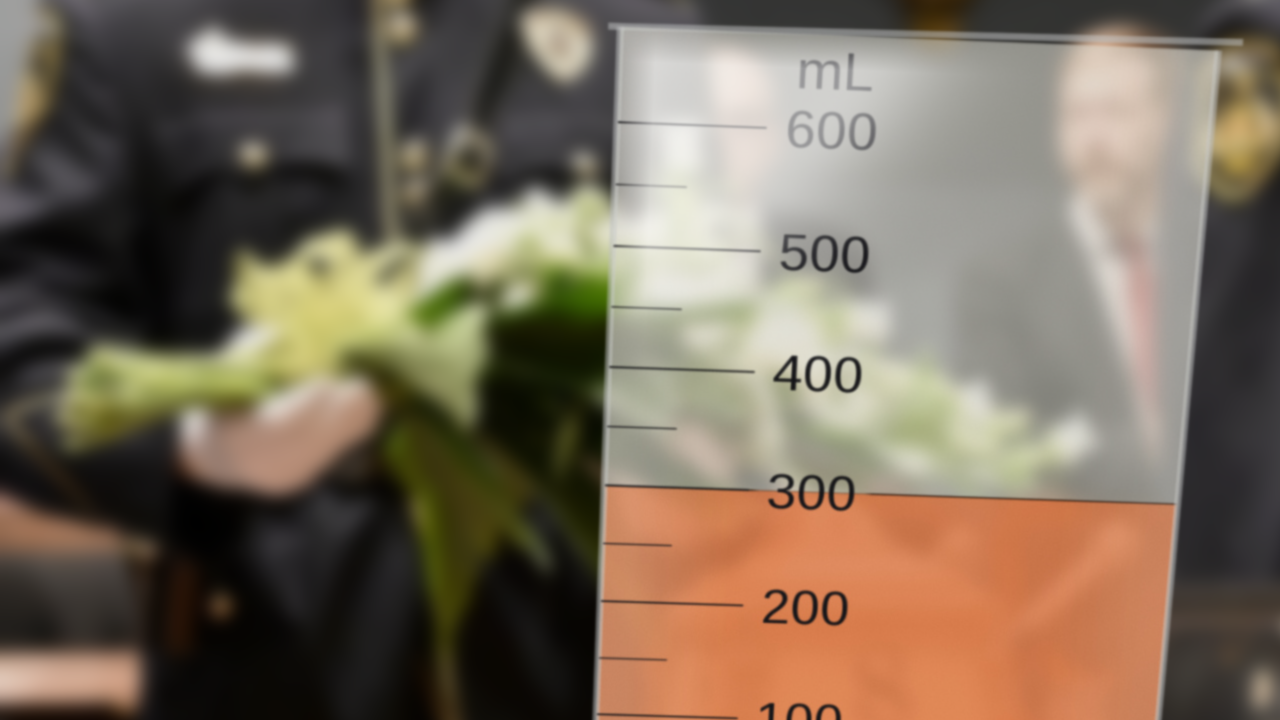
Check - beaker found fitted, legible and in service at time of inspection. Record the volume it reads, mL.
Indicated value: 300 mL
